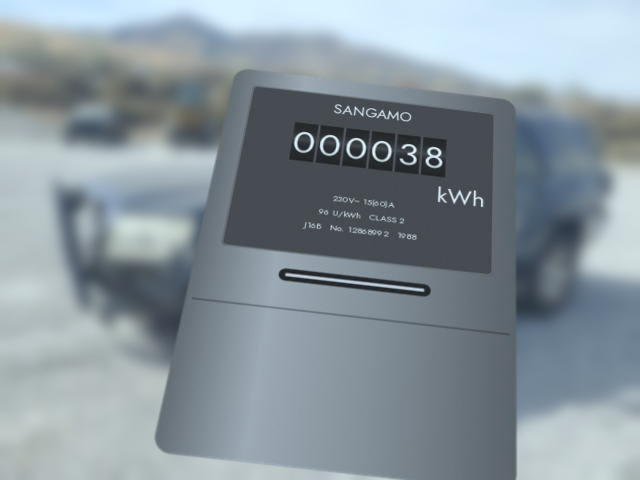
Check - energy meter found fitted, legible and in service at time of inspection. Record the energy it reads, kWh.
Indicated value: 38 kWh
